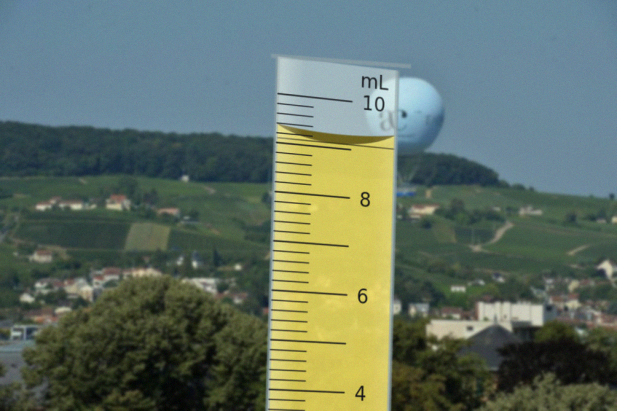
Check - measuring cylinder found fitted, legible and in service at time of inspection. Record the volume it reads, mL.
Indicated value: 9.1 mL
